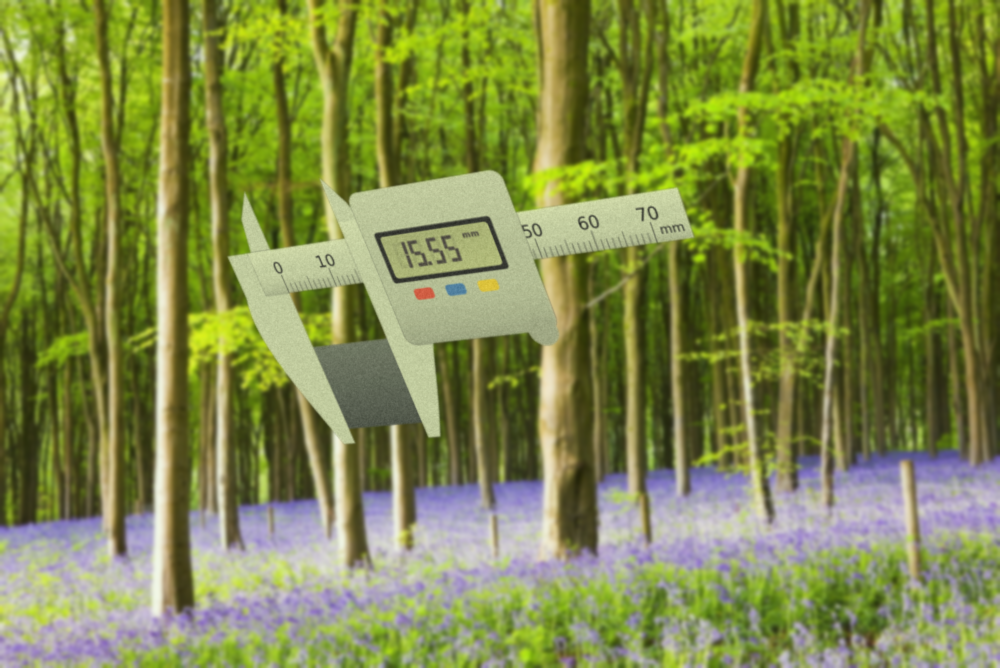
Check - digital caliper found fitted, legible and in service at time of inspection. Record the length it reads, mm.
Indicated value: 15.55 mm
